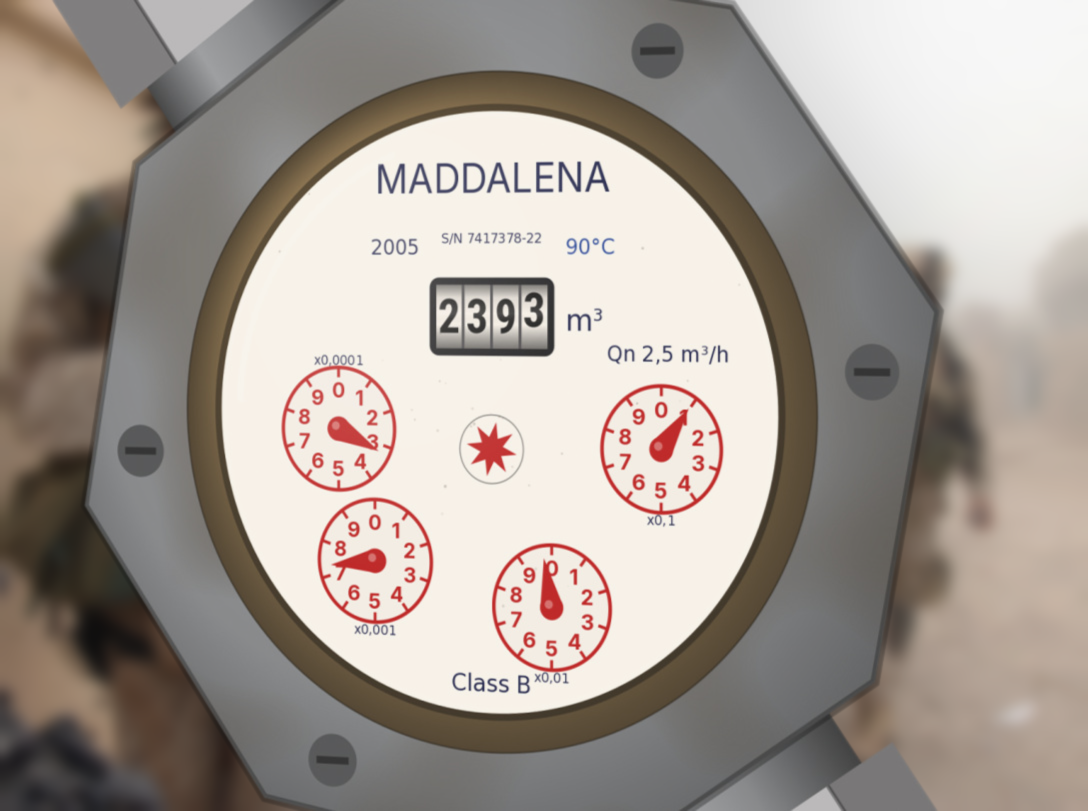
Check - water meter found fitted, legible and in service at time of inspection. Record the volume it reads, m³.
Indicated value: 2393.0973 m³
